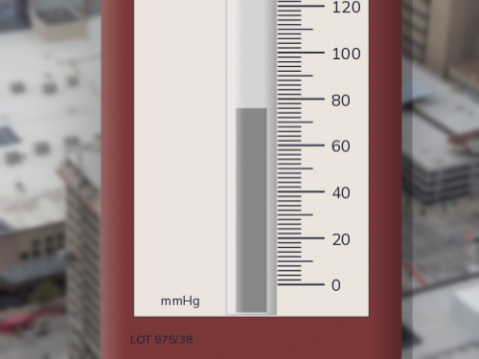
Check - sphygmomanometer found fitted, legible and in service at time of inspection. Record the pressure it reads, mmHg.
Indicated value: 76 mmHg
